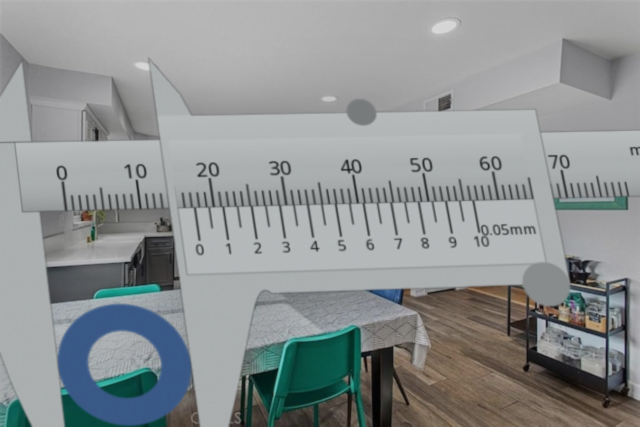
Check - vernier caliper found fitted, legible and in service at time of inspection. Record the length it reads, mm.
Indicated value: 17.4 mm
